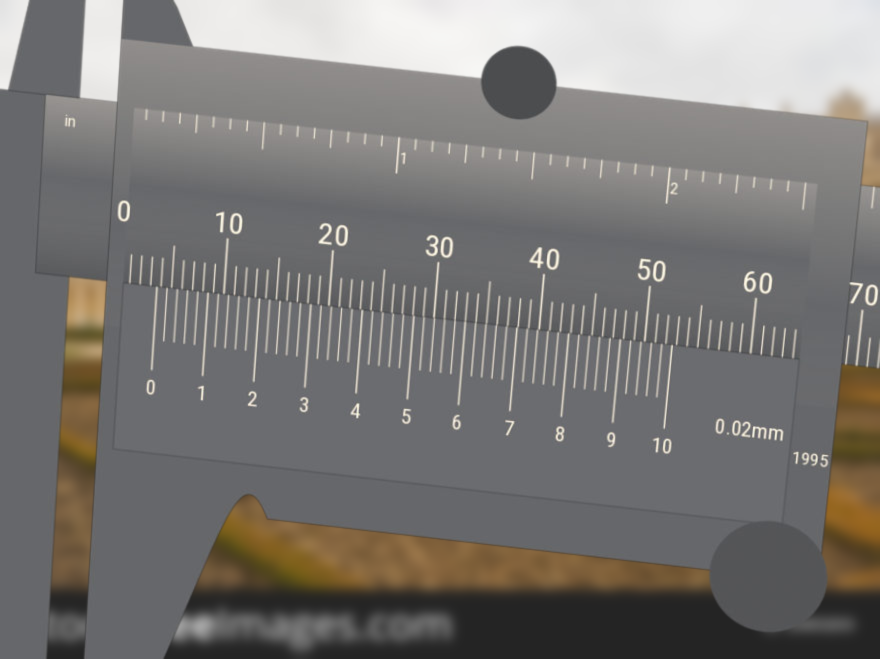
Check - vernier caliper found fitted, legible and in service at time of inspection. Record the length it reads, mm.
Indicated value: 3.6 mm
